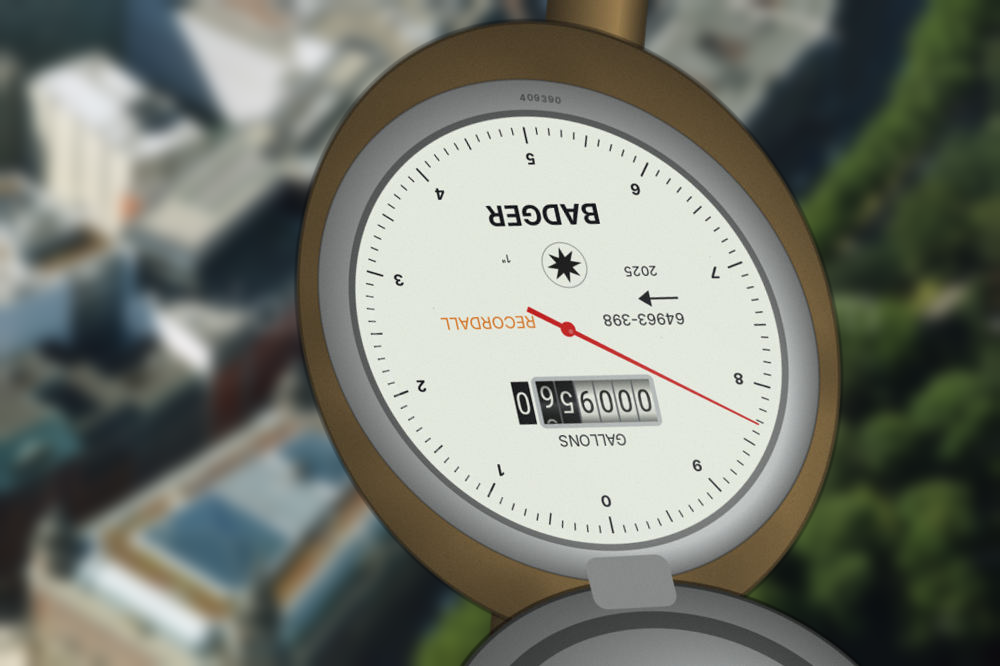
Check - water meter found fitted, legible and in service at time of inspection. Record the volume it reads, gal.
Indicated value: 9558.3 gal
